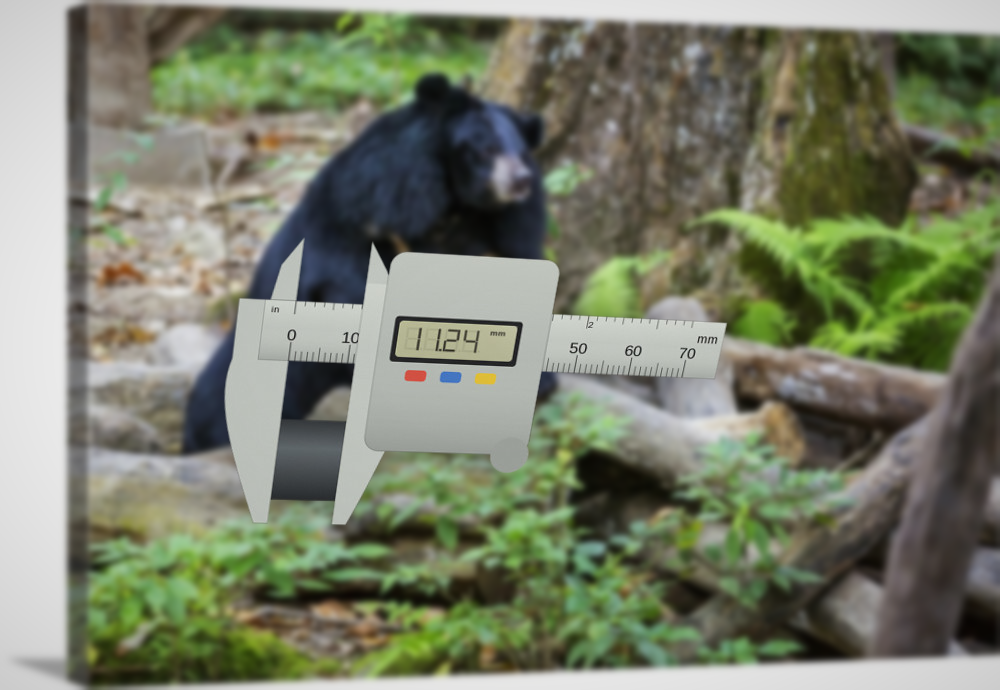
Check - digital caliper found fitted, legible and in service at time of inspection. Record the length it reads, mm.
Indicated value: 11.24 mm
